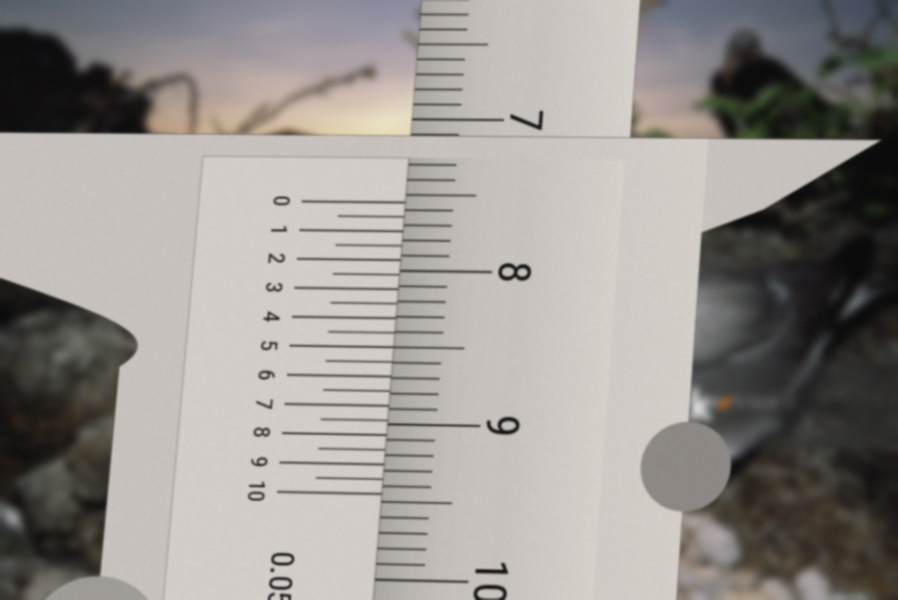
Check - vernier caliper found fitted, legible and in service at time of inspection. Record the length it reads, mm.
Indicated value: 75.5 mm
